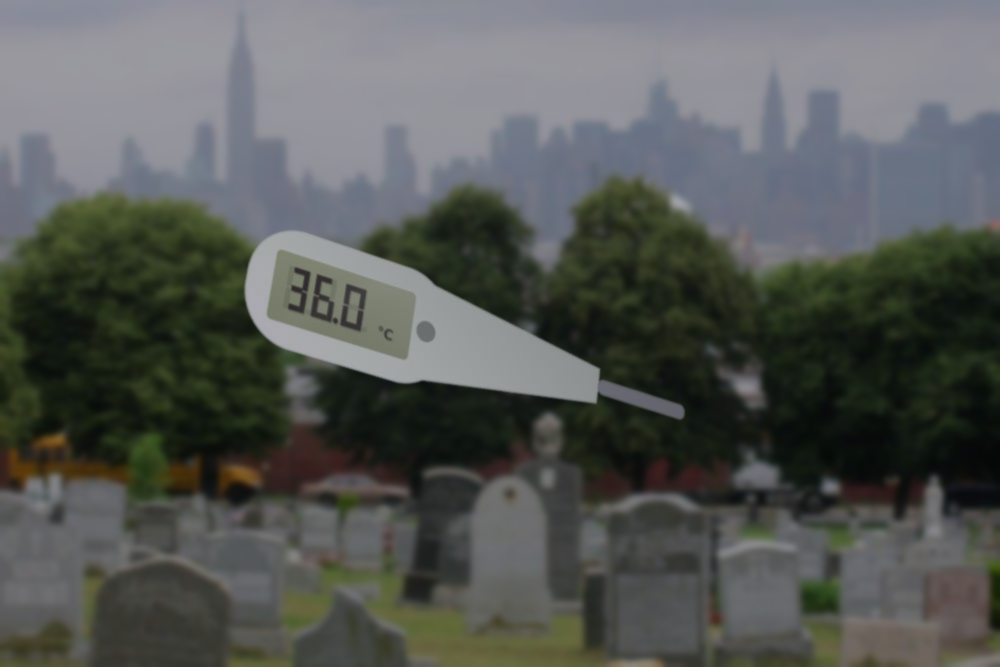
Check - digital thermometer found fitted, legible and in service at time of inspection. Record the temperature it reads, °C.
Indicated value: 36.0 °C
